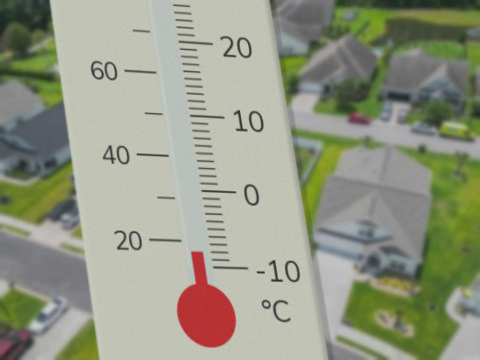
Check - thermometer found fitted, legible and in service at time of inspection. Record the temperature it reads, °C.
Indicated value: -8 °C
